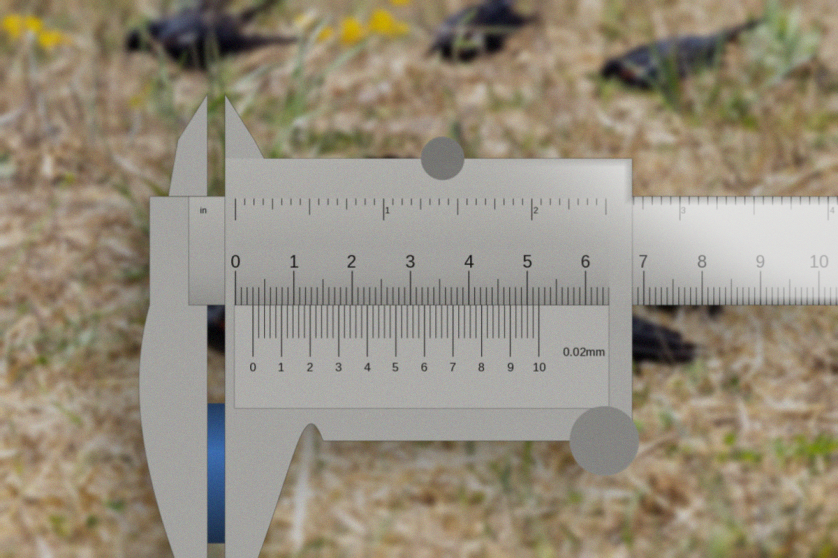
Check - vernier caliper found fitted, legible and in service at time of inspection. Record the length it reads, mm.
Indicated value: 3.0 mm
